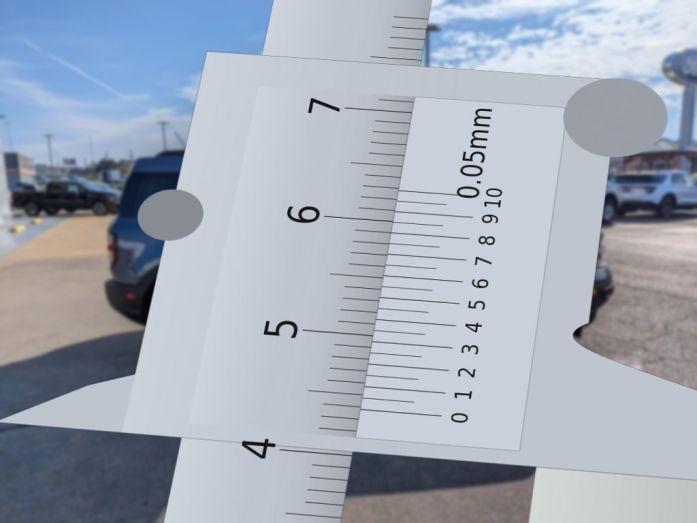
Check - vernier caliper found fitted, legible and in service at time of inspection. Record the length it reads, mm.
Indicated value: 43.8 mm
